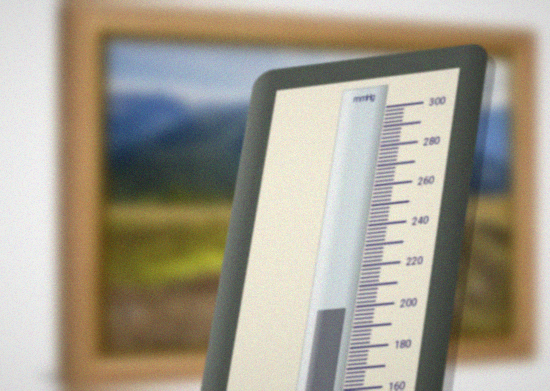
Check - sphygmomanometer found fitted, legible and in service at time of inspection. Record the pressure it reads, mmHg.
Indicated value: 200 mmHg
